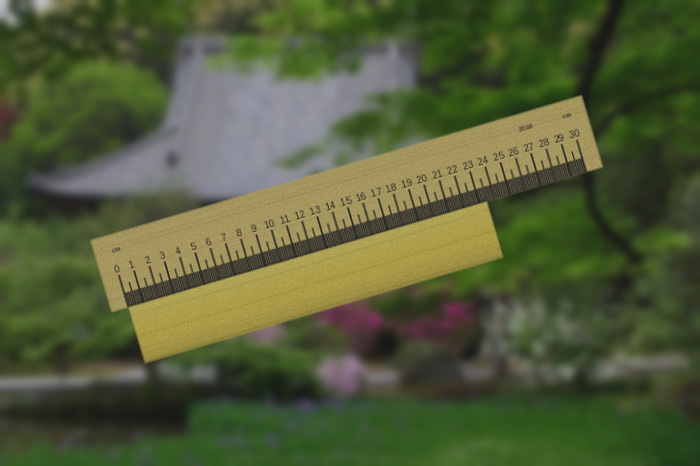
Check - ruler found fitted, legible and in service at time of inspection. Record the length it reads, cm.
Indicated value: 23.5 cm
